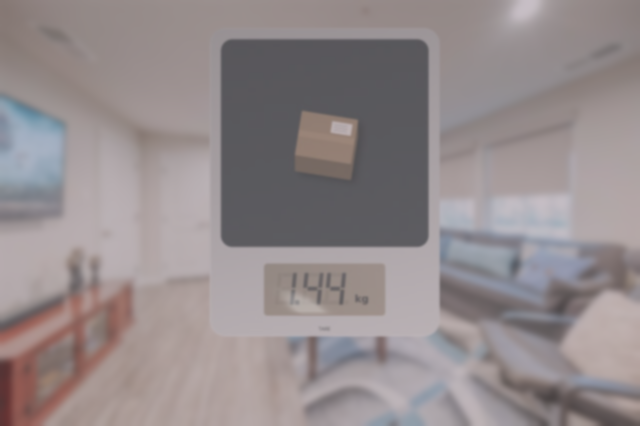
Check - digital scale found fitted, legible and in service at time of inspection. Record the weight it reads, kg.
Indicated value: 1.44 kg
